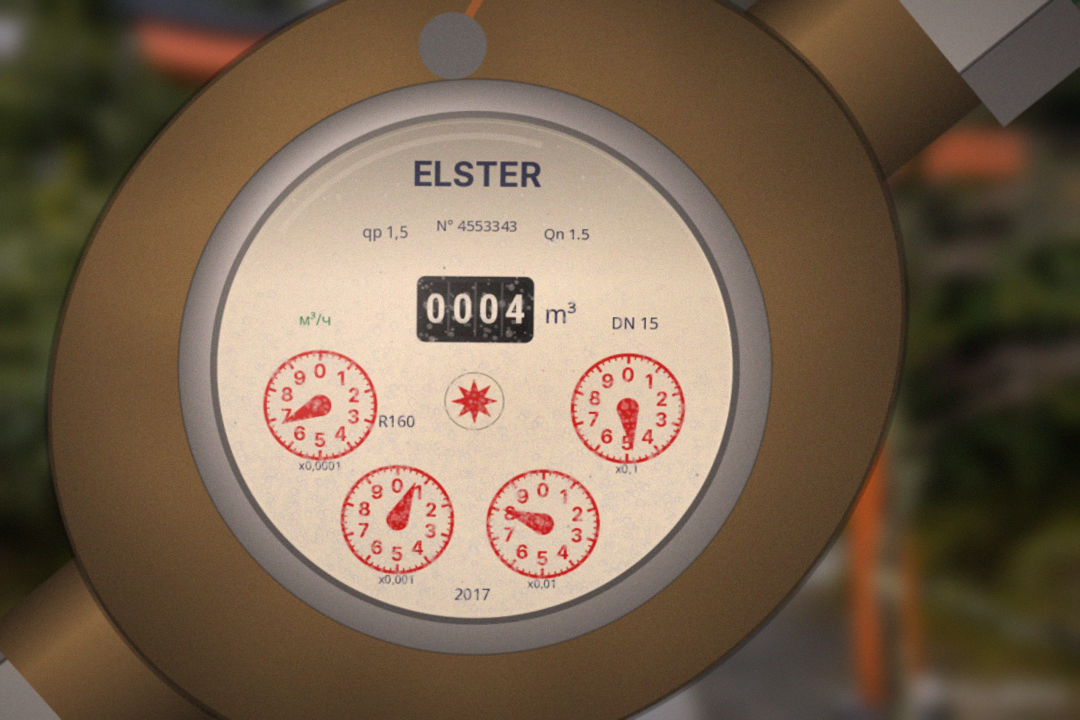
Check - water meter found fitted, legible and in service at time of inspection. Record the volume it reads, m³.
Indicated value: 4.4806 m³
